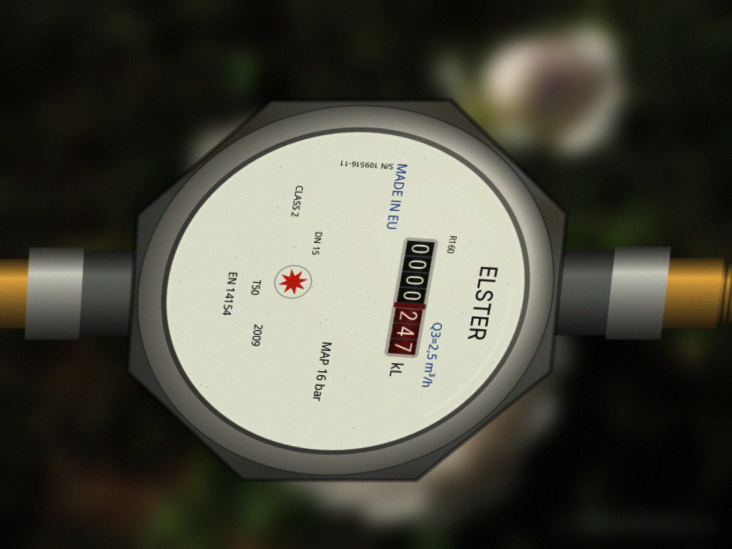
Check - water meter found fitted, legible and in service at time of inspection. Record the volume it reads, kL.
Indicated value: 0.247 kL
